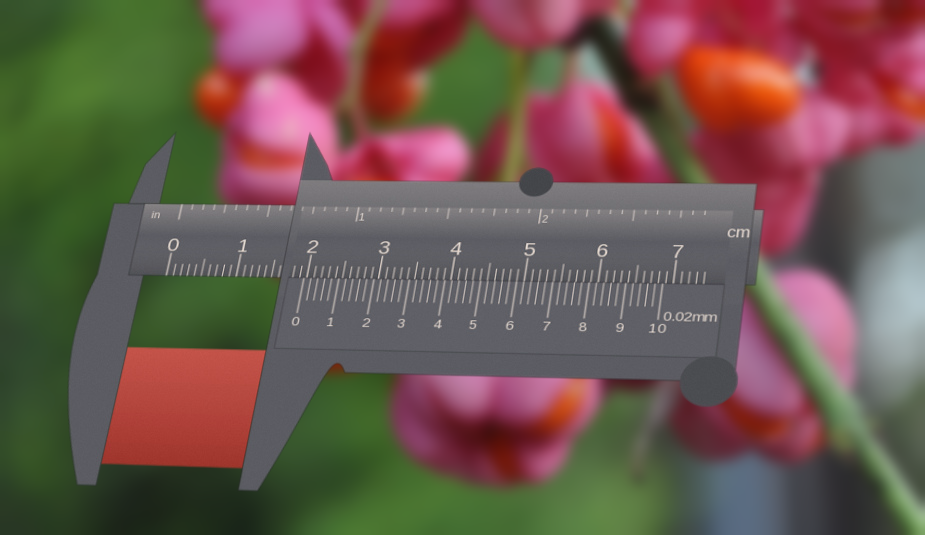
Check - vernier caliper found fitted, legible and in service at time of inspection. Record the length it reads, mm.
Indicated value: 19.6 mm
